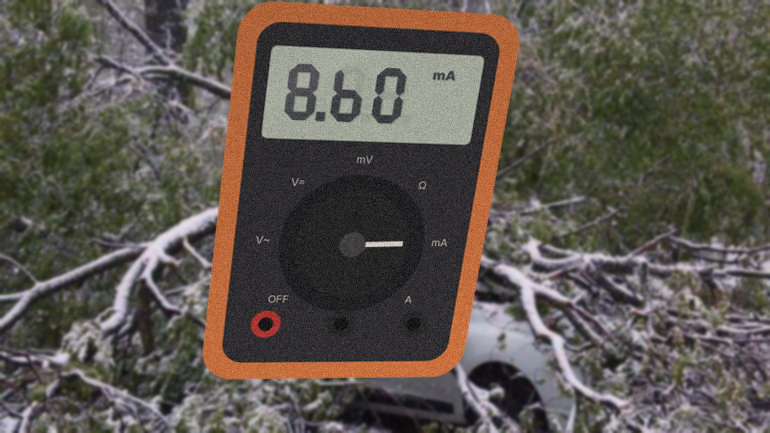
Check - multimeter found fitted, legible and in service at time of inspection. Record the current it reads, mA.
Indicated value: 8.60 mA
